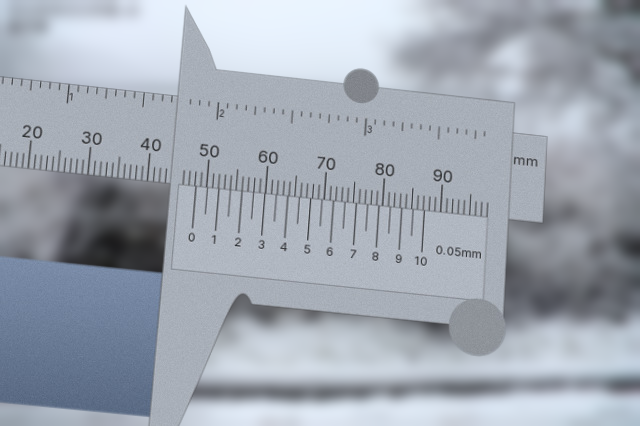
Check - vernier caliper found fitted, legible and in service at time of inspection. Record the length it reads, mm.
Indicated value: 48.2 mm
